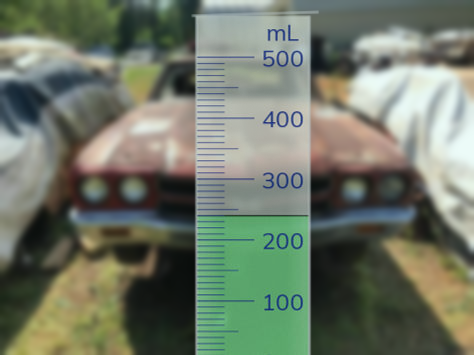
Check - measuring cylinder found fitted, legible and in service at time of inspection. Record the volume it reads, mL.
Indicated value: 240 mL
